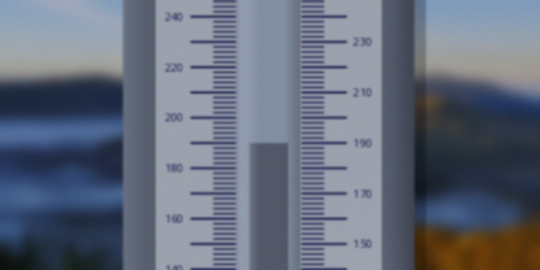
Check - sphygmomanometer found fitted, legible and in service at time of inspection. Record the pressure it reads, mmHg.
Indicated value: 190 mmHg
